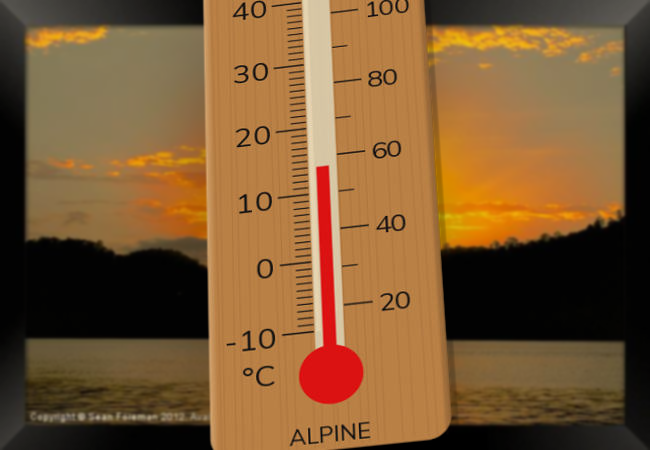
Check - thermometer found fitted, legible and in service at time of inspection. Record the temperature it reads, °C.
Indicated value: 14 °C
